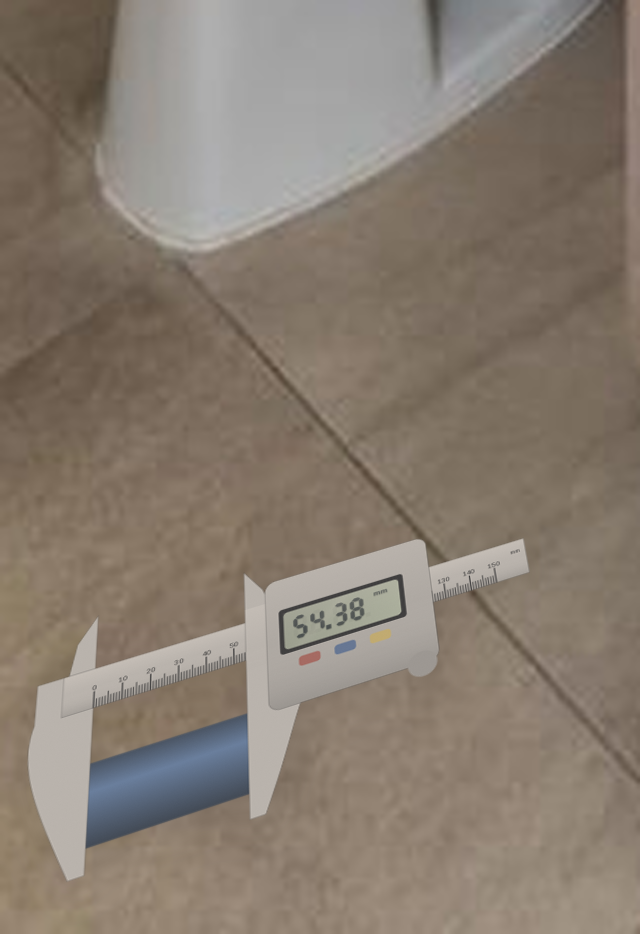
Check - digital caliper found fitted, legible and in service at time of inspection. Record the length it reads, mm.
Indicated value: 54.38 mm
